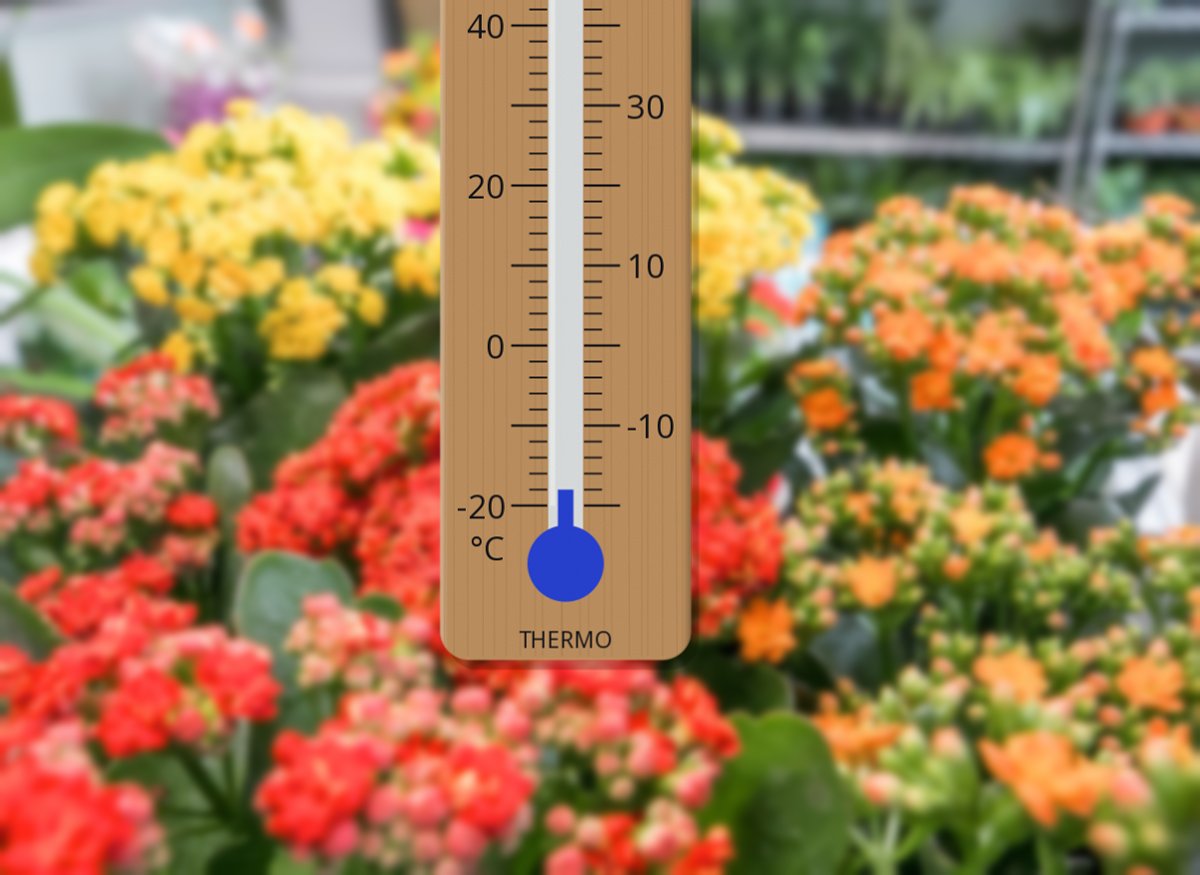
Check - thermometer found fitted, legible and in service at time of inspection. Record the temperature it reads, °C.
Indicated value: -18 °C
